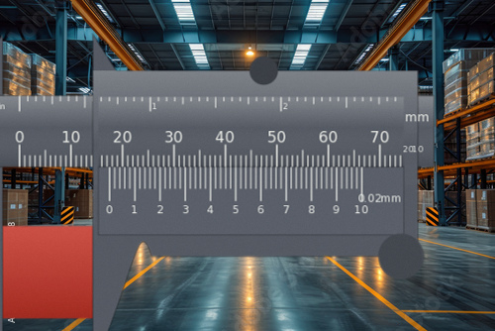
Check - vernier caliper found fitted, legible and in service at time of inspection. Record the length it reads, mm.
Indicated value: 17.5 mm
